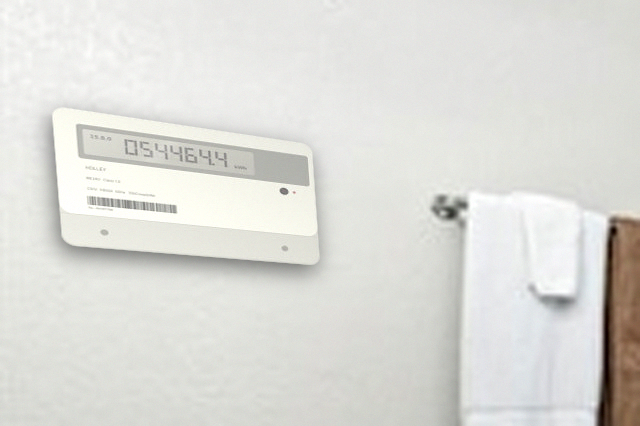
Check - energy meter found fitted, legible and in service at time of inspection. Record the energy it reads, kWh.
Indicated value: 54464.4 kWh
